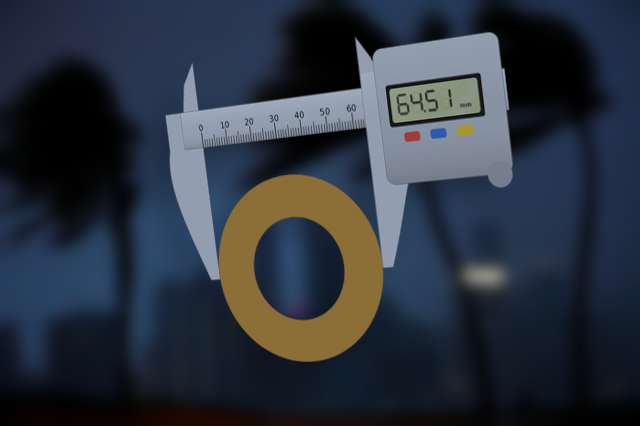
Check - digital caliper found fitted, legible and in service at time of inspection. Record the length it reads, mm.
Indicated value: 64.51 mm
